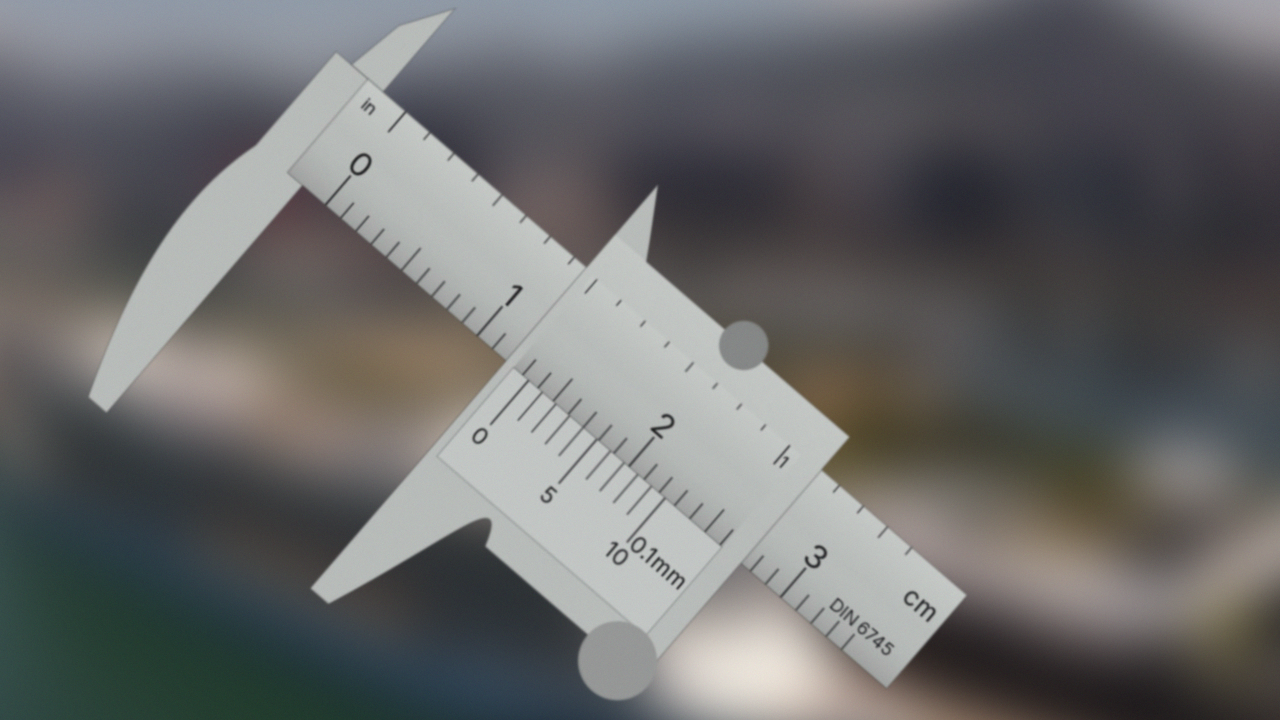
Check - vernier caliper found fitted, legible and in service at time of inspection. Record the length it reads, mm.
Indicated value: 13.4 mm
